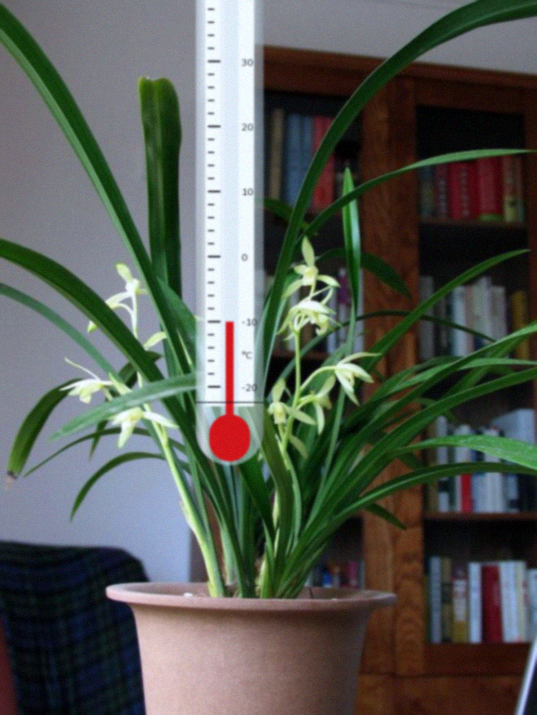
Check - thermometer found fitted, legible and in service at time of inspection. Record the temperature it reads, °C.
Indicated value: -10 °C
